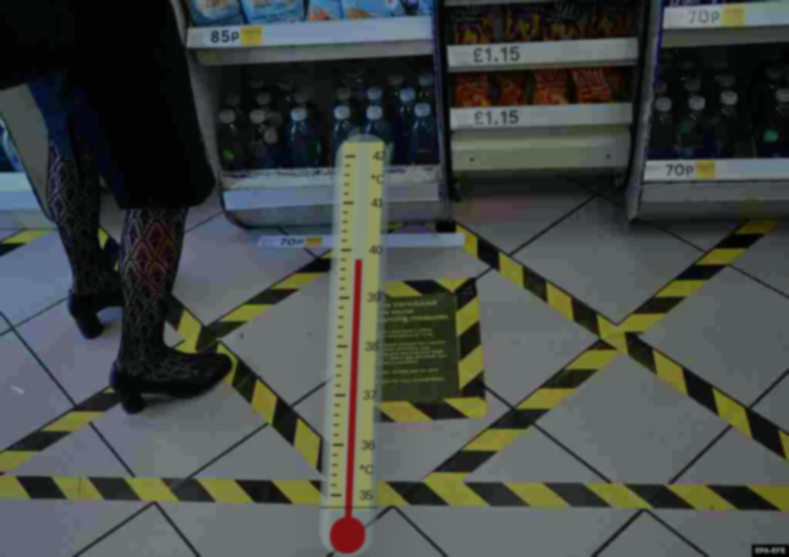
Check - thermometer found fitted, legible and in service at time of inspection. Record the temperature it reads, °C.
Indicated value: 39.8 °C
